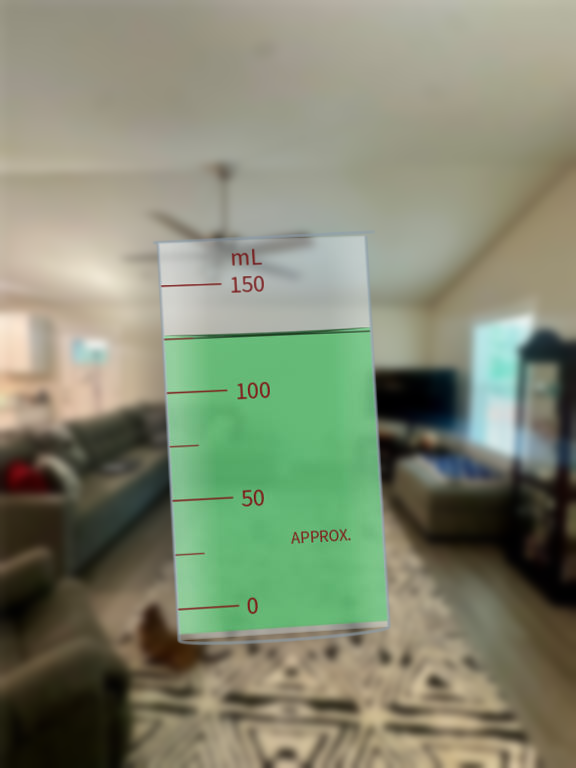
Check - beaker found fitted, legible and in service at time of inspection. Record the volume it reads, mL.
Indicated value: 125 mL
